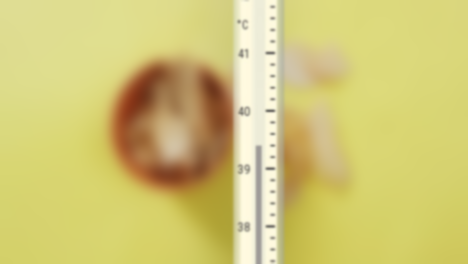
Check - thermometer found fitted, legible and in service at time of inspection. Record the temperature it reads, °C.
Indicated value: 39.4 °C
